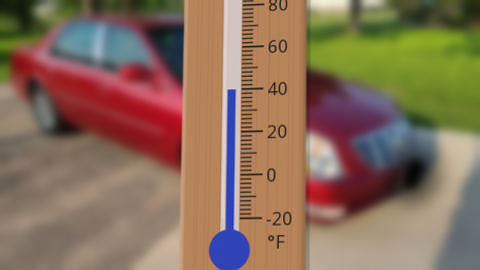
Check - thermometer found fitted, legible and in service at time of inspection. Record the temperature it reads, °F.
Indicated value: 40 °F
